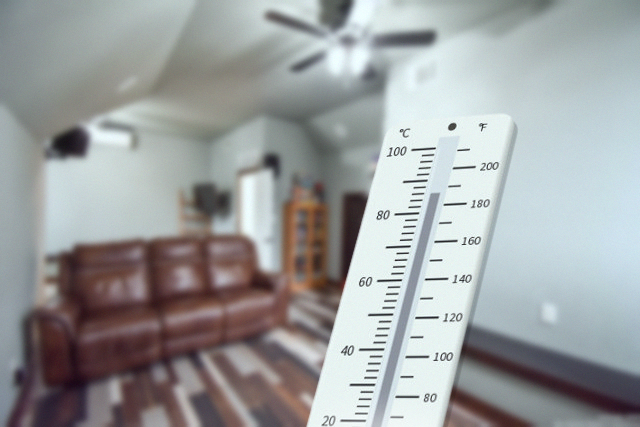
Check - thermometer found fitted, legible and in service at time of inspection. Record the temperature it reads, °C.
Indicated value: 86 °C
